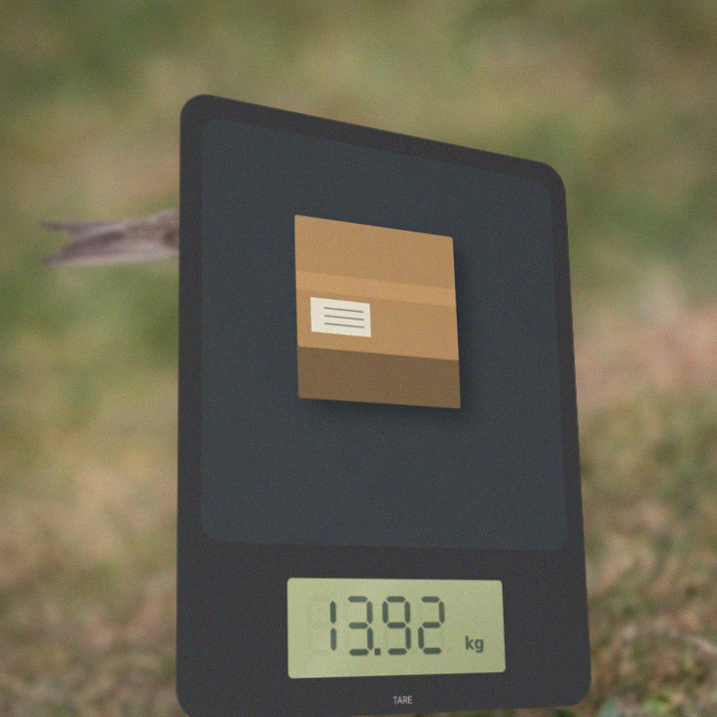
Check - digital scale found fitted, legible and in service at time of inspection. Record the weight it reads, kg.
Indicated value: 13.92 kg
